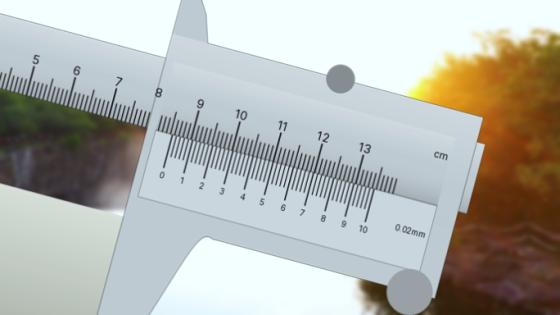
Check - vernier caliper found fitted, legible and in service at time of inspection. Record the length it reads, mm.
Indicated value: 85.5 mm
